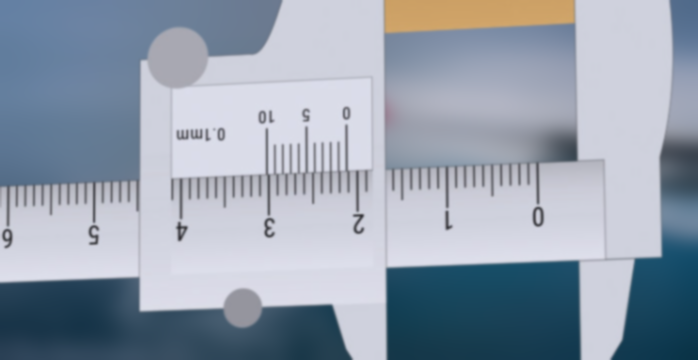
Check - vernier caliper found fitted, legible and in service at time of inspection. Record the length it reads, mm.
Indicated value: 21.2 mm
